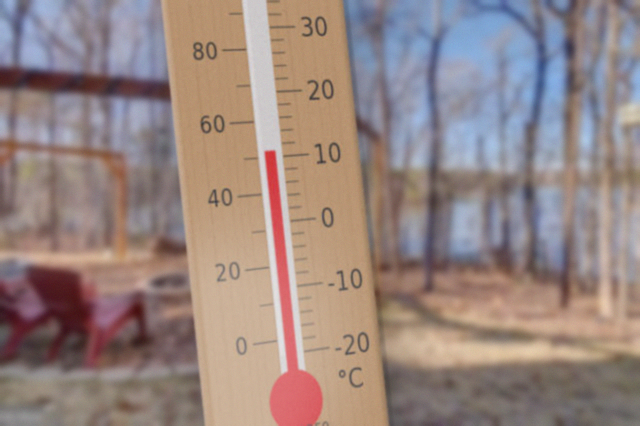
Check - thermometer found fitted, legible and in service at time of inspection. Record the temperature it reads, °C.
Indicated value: 11 °C
